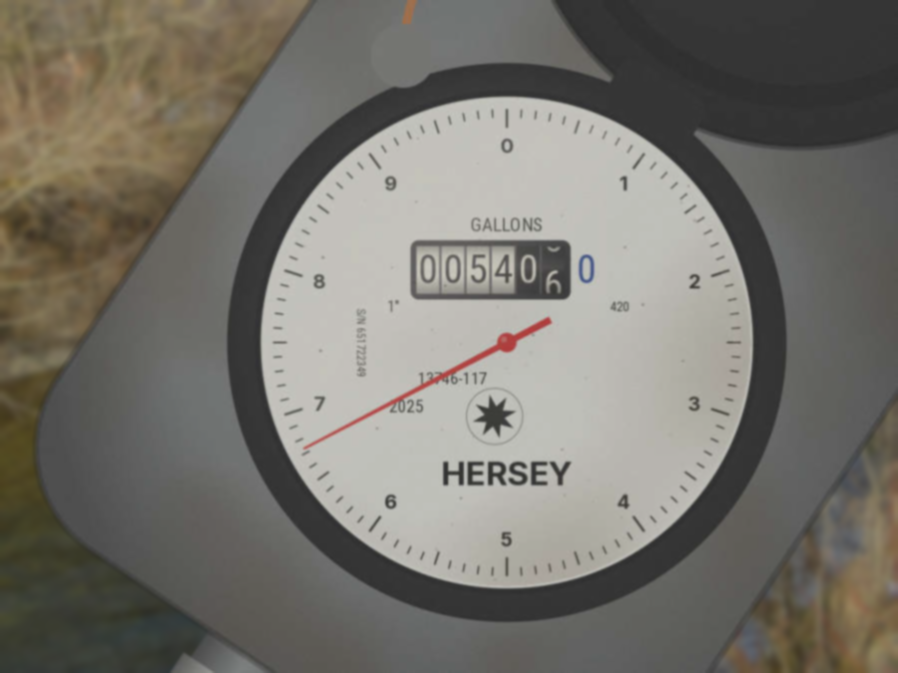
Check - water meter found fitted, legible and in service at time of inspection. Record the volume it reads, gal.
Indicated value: 54056.7 gal
